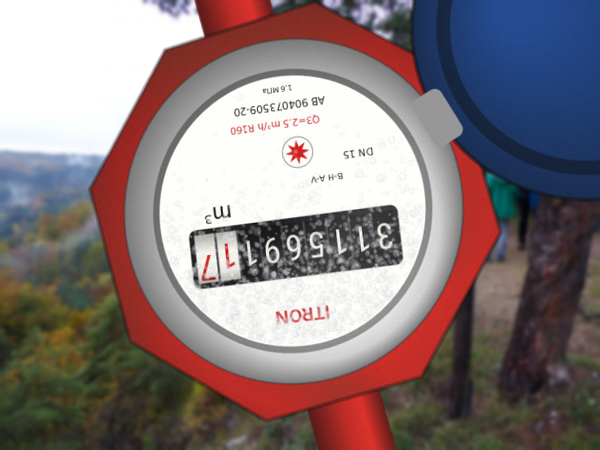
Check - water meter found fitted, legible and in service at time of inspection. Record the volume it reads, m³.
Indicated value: 3115691.17 m³
